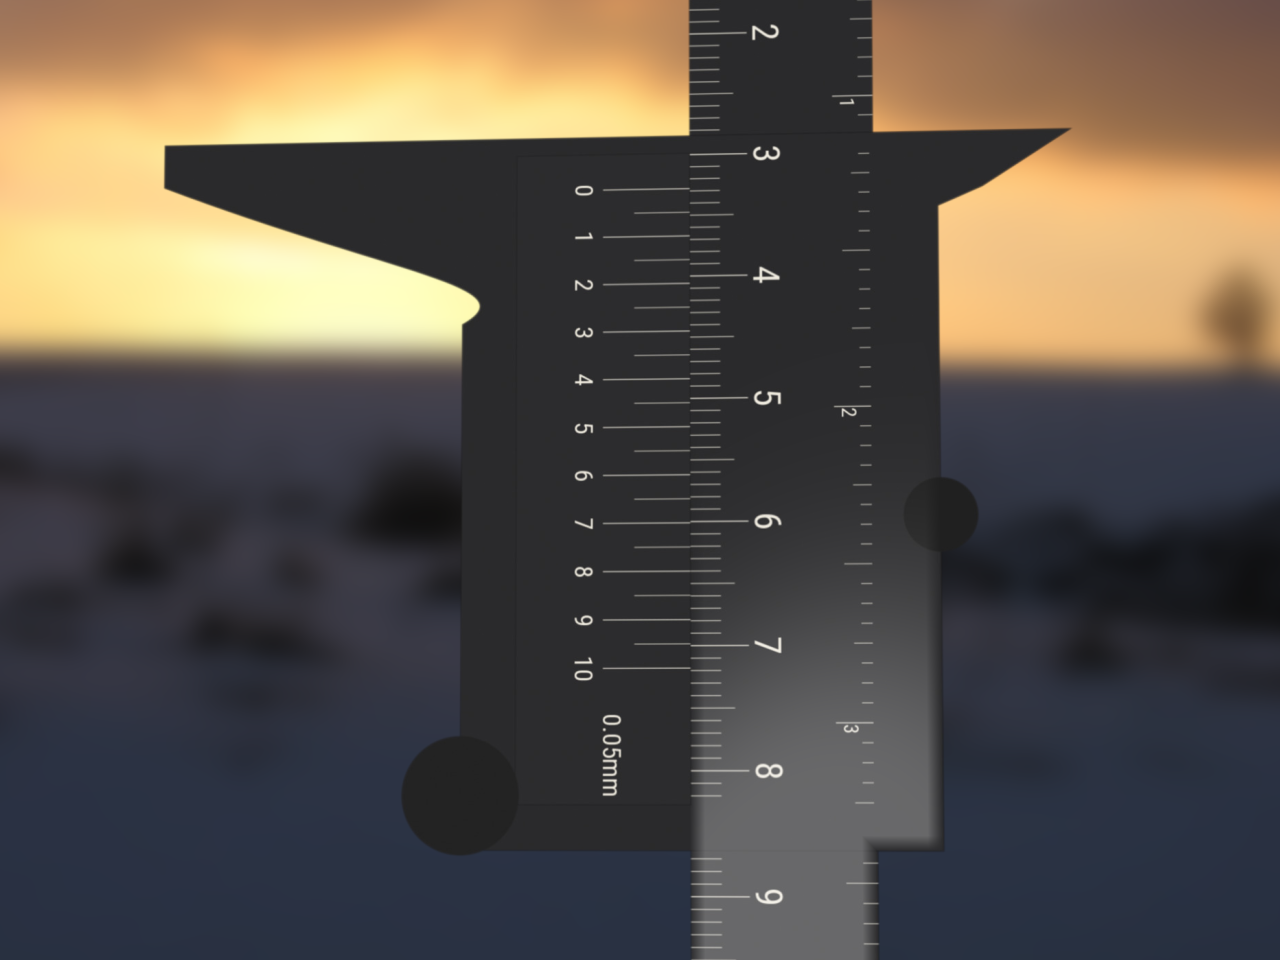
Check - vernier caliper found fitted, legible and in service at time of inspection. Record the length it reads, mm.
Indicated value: 32.8 mm
